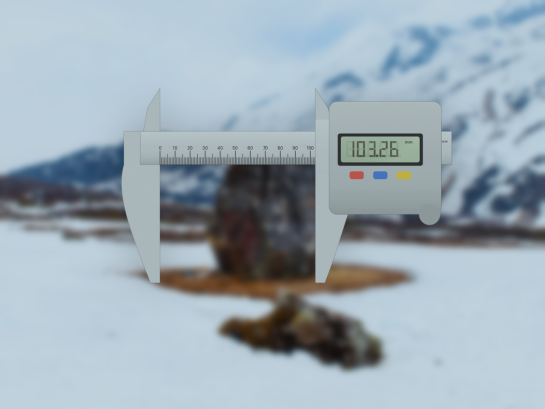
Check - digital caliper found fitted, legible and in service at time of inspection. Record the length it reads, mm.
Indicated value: 103.26 mm
